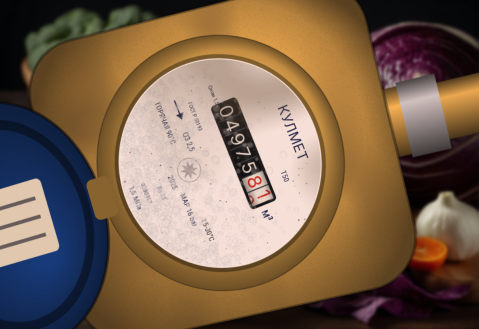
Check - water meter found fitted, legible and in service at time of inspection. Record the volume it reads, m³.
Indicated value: 4975.81 m³
